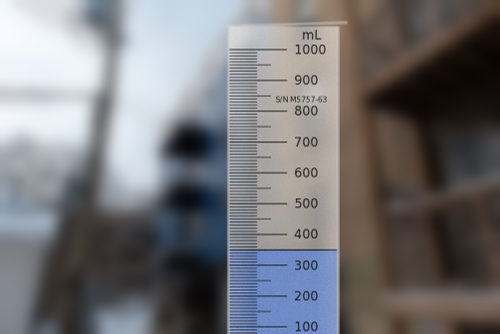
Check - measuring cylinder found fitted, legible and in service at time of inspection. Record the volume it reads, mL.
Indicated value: 350 mL
